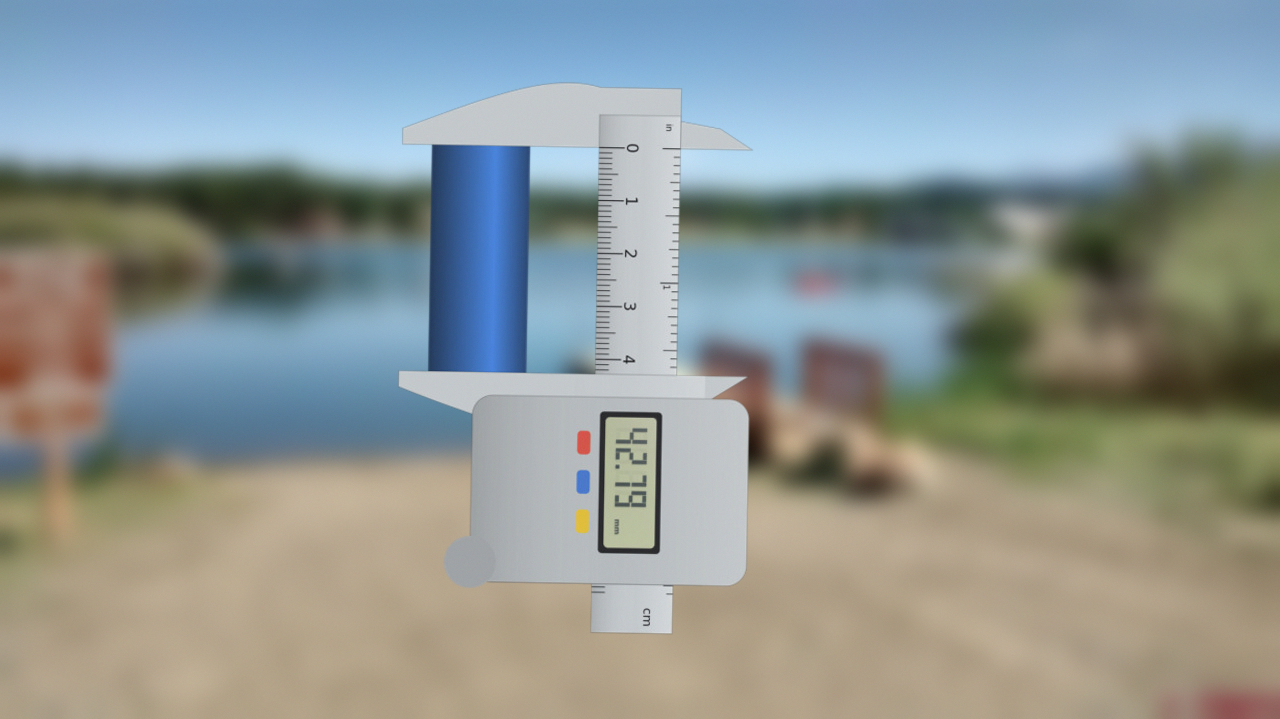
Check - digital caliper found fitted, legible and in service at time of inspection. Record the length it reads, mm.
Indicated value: 42.79 mm
